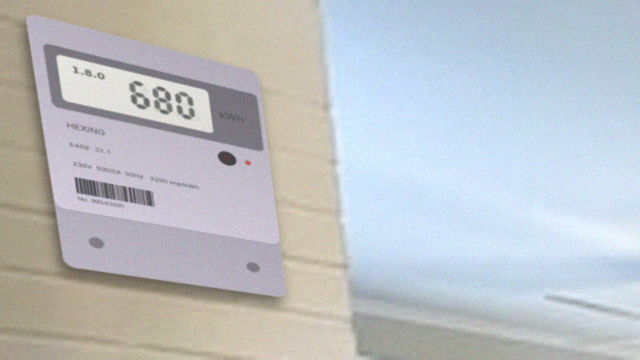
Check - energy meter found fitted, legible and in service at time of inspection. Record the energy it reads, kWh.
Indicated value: 680 kWh
